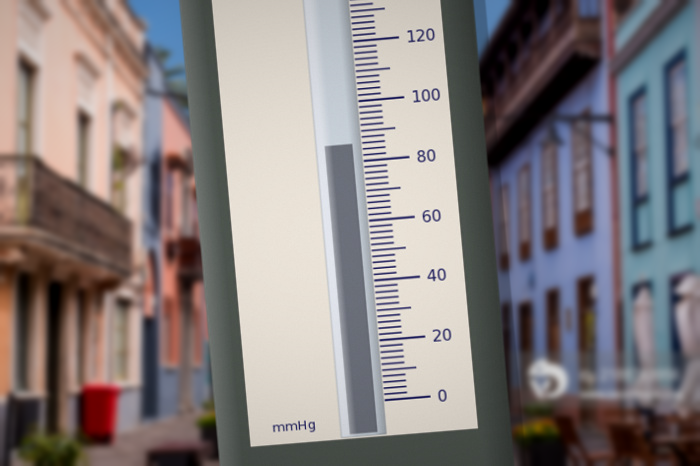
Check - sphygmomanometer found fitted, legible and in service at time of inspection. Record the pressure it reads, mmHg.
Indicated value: 86 mmHg
